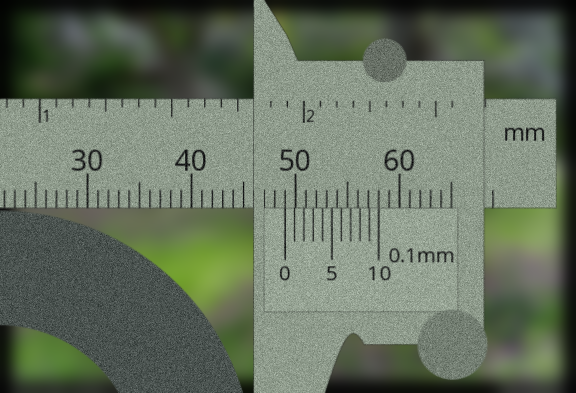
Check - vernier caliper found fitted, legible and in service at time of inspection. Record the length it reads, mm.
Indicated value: 49.0 mm
